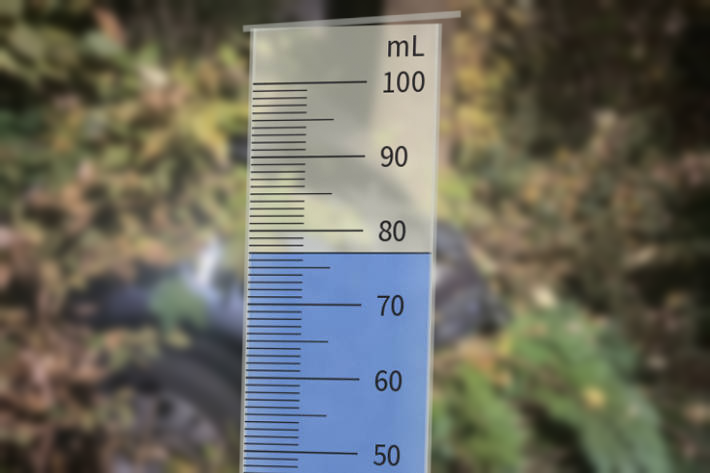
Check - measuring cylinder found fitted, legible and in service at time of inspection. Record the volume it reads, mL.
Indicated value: 77 mL
